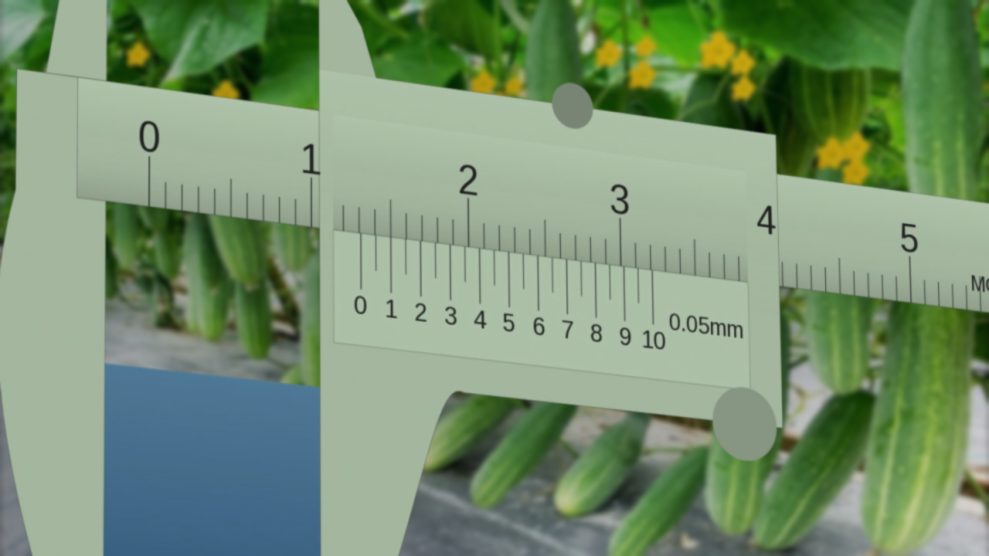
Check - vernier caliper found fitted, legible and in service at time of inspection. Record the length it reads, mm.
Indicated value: 13.1 mm
